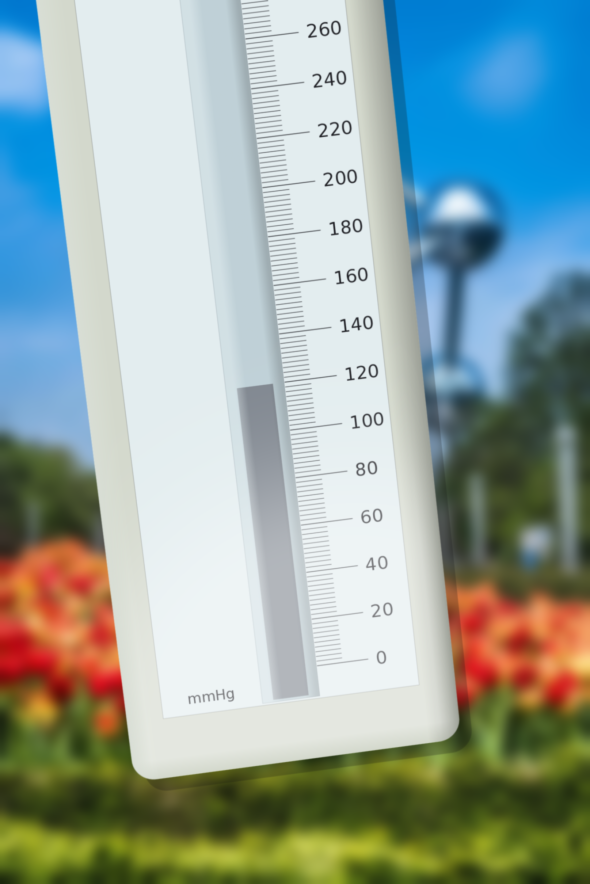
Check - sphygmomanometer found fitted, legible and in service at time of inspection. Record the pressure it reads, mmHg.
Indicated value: 120 mmHg
